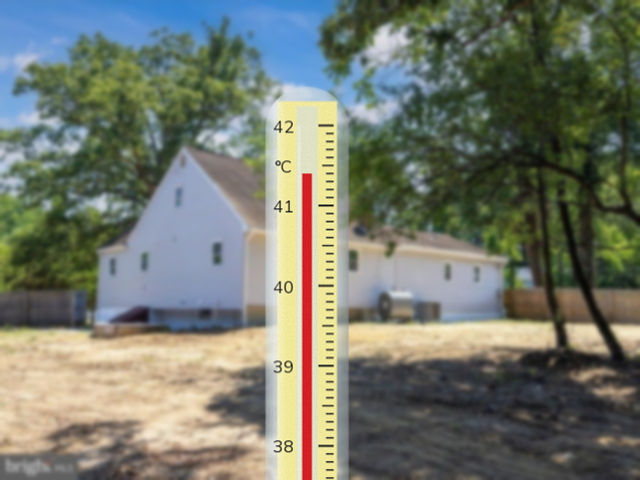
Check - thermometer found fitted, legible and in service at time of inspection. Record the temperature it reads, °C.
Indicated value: 41.4 °C
